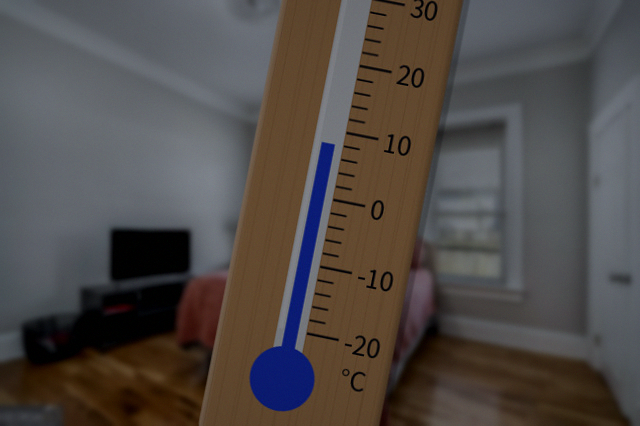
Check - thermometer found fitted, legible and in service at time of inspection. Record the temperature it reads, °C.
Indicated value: 8 °C
